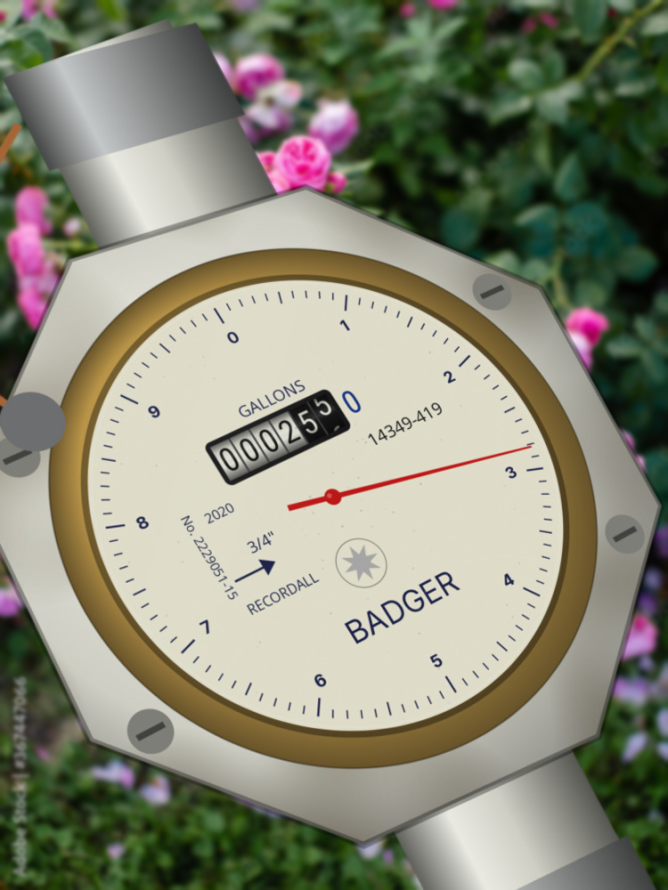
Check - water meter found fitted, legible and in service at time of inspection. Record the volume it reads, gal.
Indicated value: 2552.8 gal
